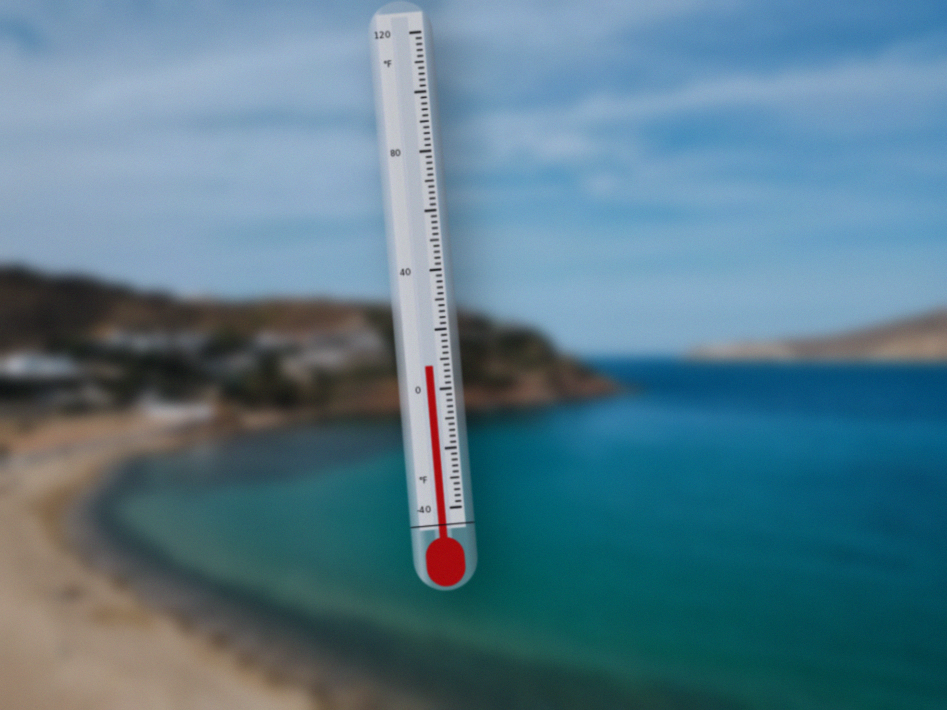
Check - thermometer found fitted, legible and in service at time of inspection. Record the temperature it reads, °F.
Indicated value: 8 °F
